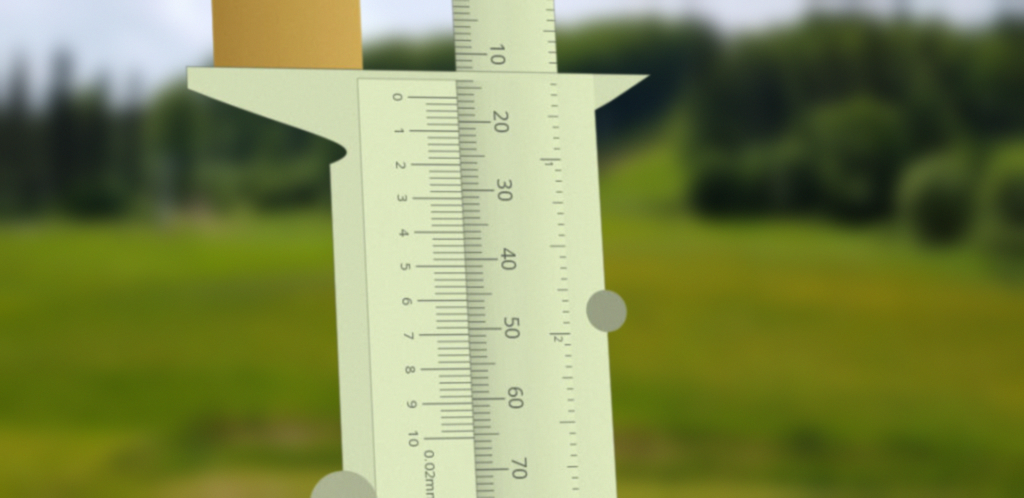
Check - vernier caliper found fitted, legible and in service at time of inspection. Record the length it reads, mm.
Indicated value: 16.5 mm
